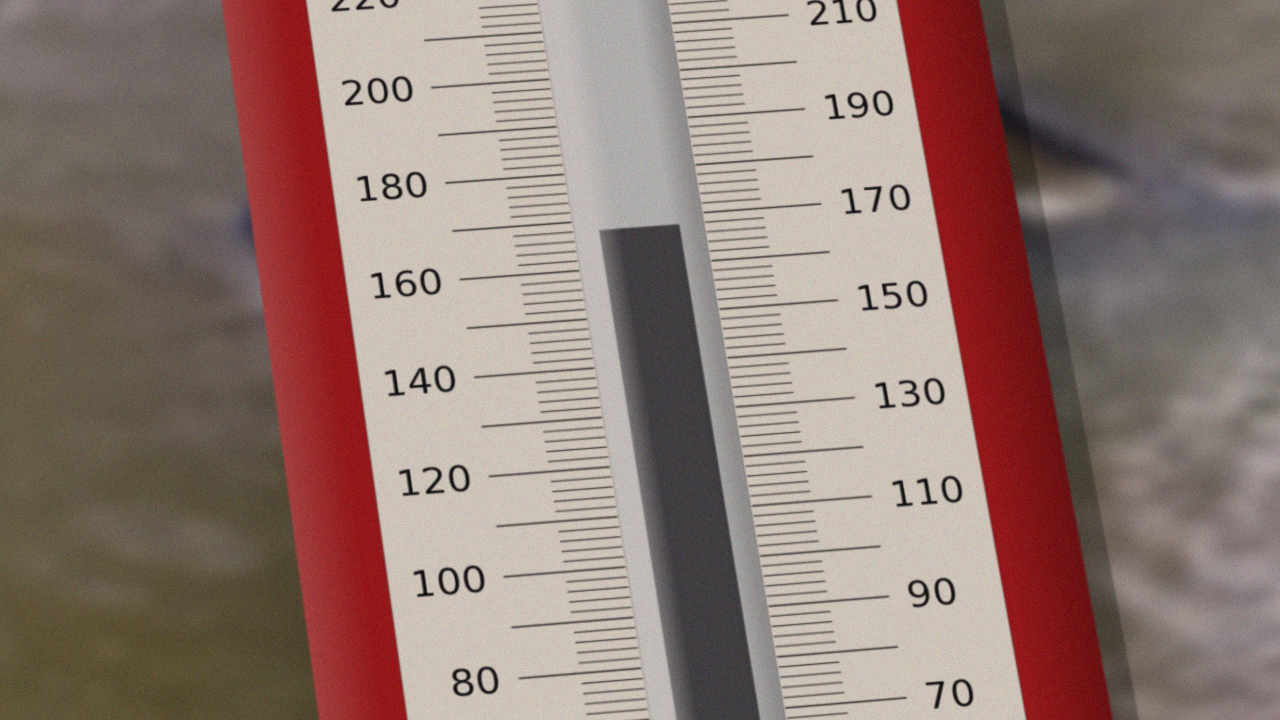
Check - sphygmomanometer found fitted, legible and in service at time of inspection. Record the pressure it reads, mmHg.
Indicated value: 168 mmHg
